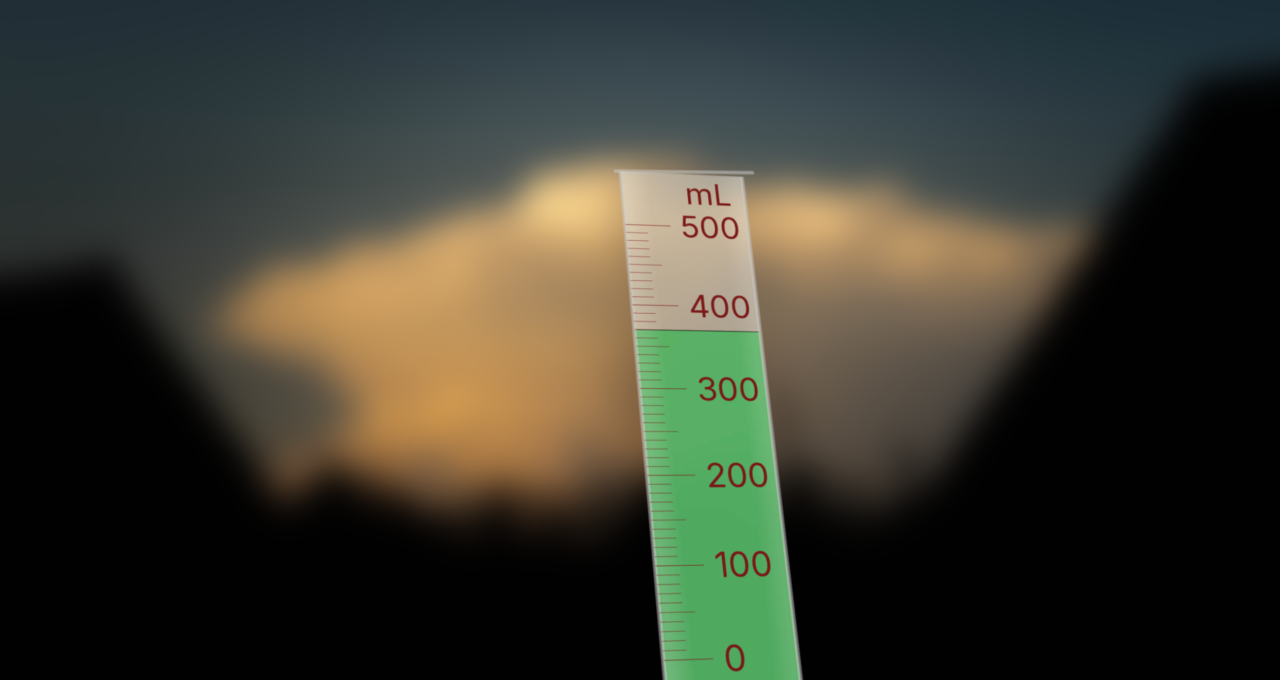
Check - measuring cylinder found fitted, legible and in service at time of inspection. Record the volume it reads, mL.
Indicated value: 370 mL
